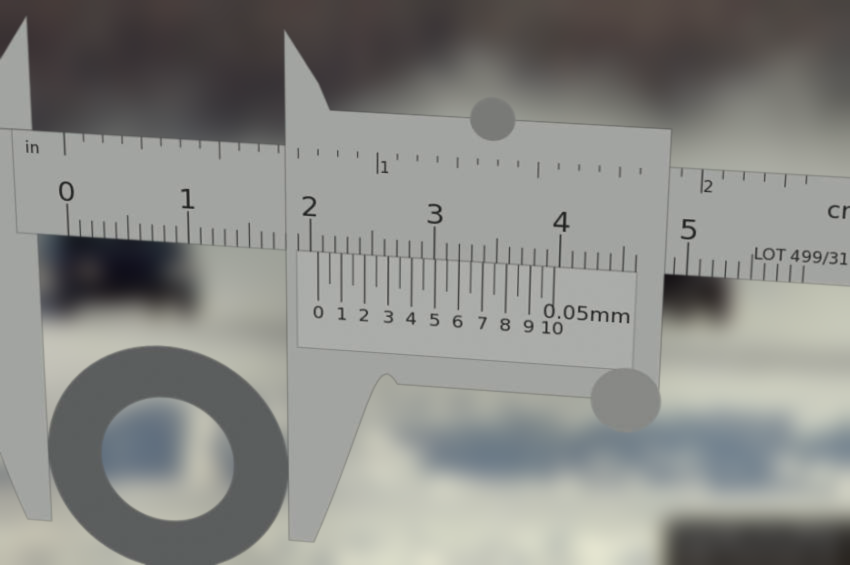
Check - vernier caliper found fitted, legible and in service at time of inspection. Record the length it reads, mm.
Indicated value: 20.6 mm
